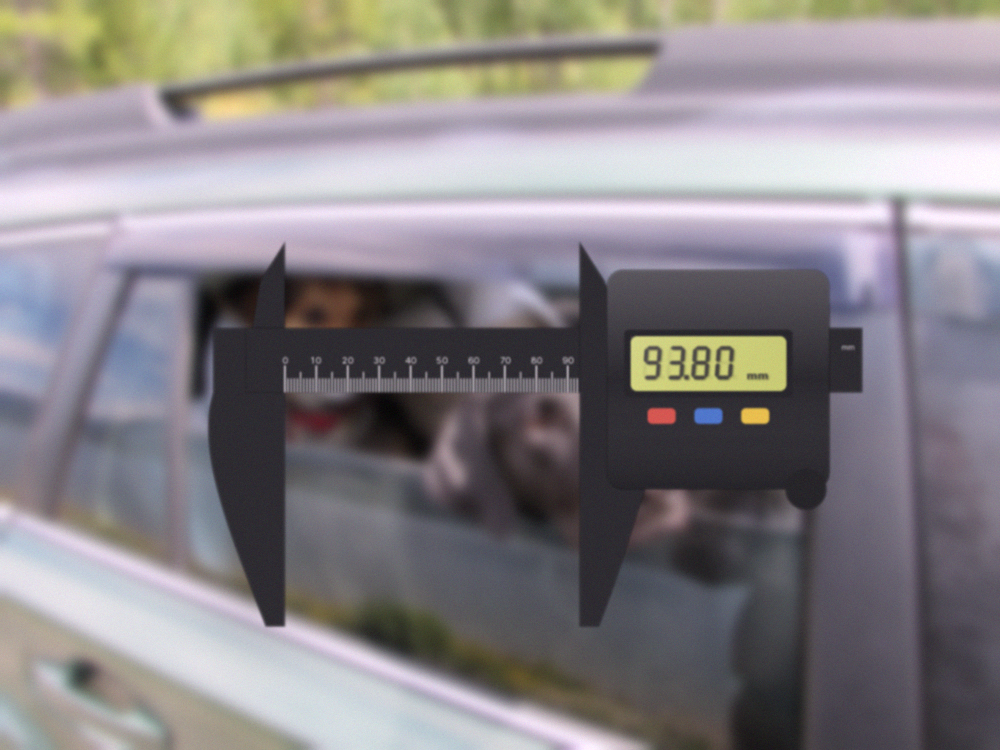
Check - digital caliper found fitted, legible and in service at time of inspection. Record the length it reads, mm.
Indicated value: 93.80 mm
